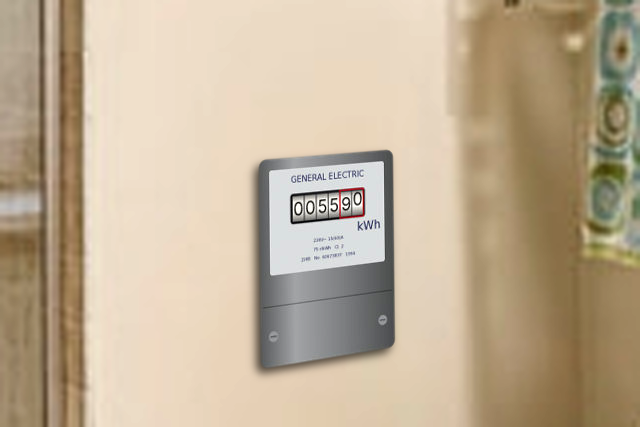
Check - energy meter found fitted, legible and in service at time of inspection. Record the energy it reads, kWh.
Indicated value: 55.90 kWh
